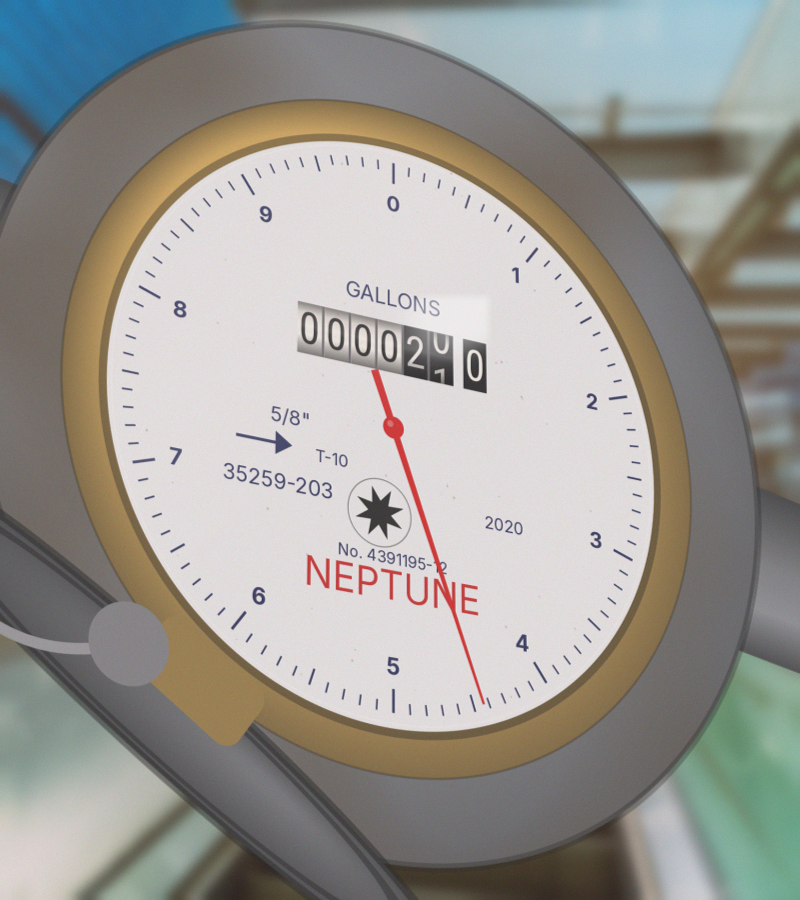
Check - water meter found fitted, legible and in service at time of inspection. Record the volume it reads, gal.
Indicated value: 204.4 gal
